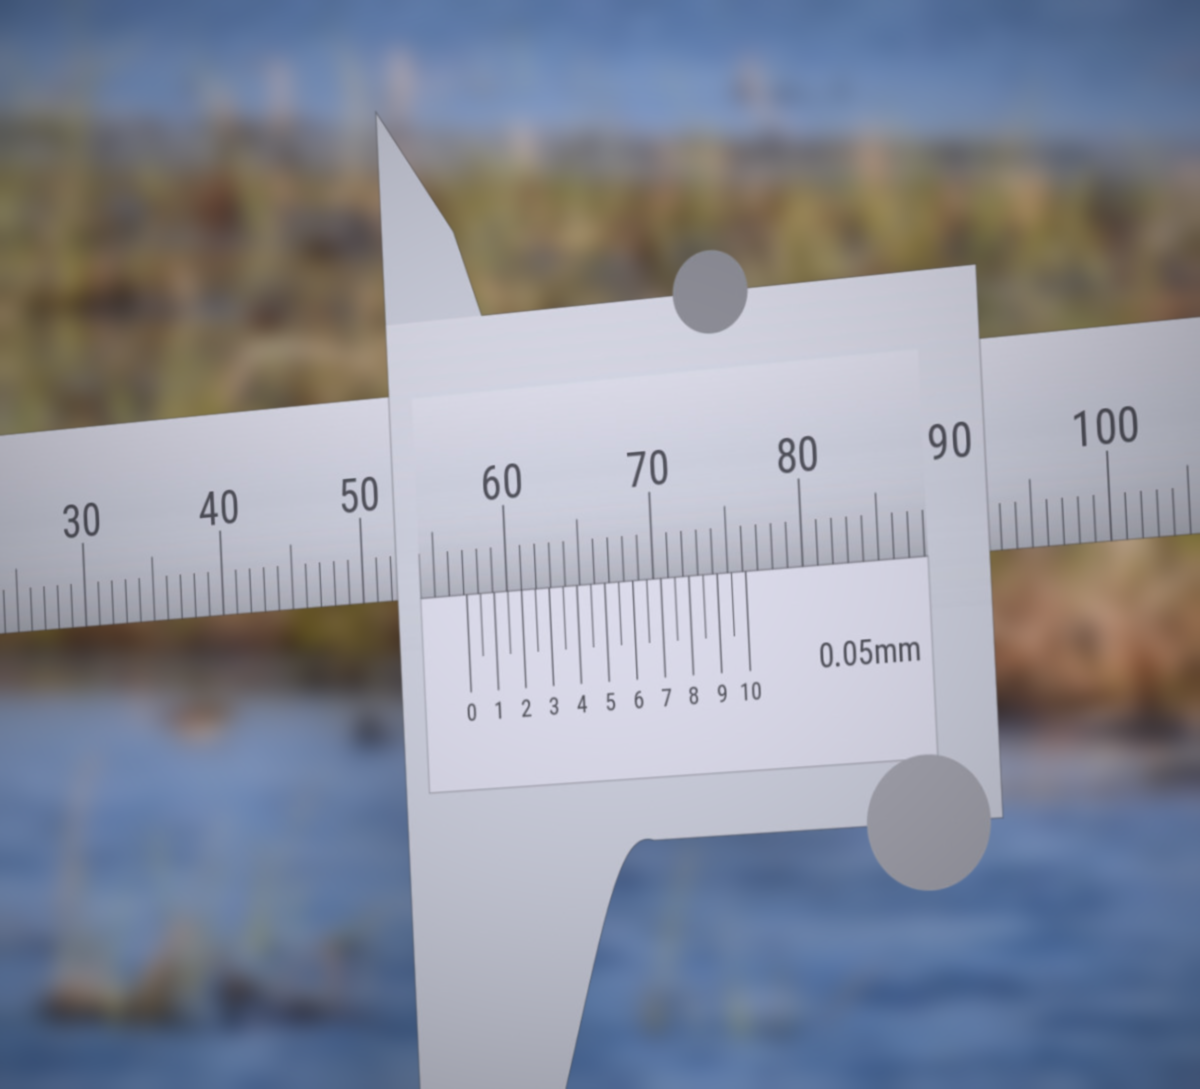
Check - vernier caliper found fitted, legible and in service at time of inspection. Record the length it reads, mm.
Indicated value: 57.2 mm
